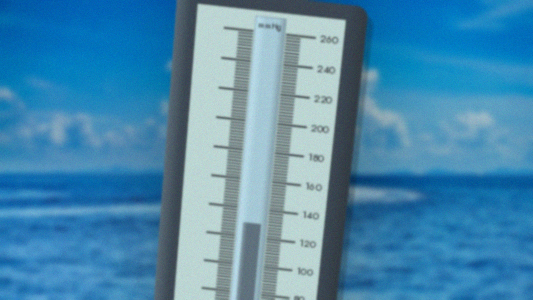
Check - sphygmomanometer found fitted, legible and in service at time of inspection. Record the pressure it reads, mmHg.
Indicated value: 130 mmHg
